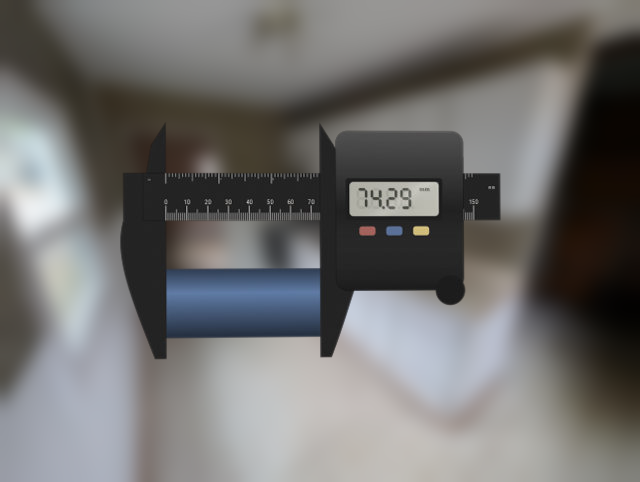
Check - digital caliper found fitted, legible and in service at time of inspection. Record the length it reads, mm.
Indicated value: 74.29 mm
